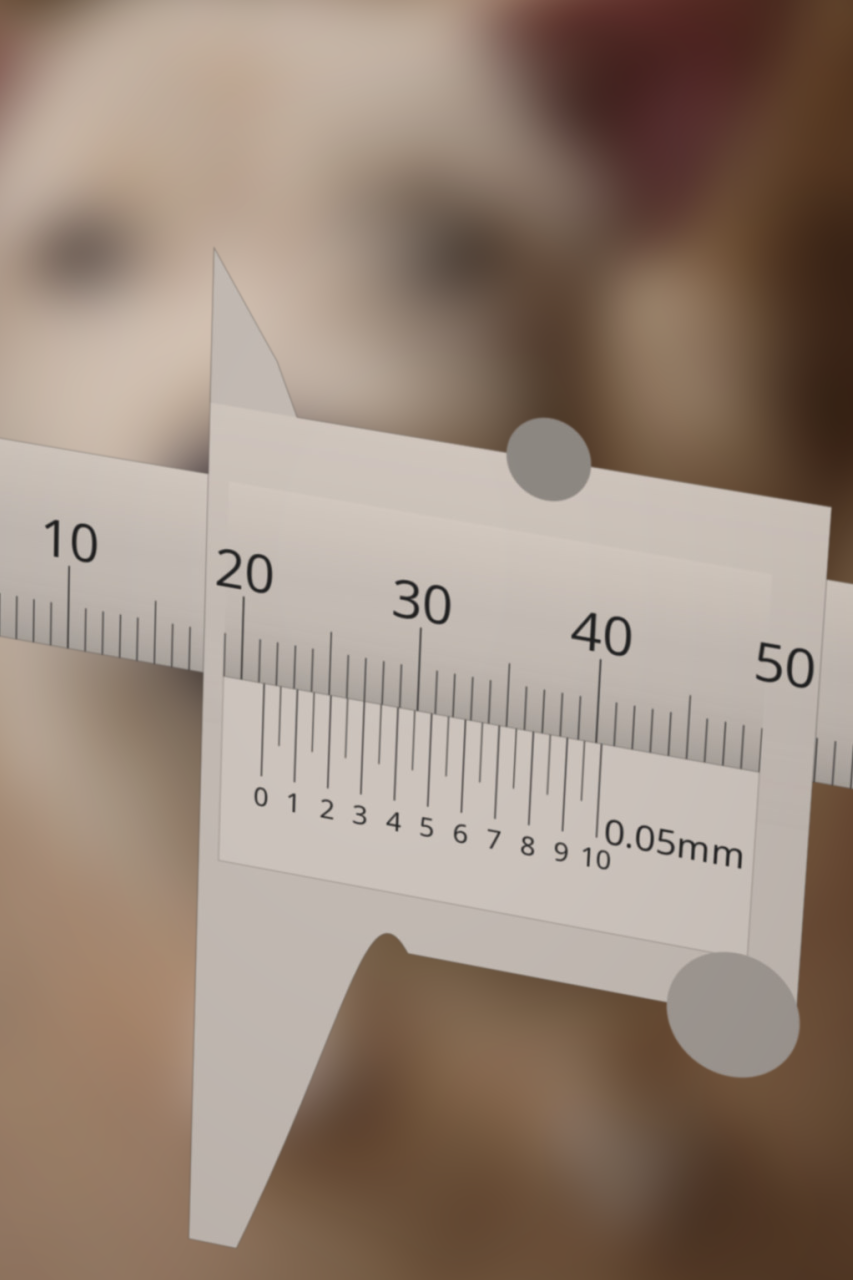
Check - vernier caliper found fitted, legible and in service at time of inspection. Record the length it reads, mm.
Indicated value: 21.3 mm
